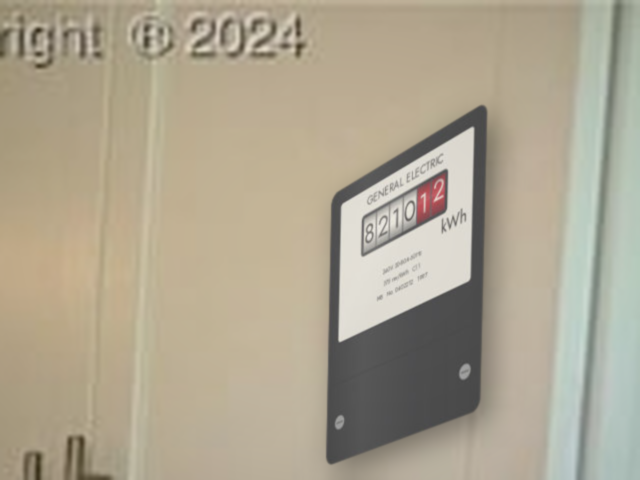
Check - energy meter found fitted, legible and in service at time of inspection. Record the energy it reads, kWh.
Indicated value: 8210.12 kWh
